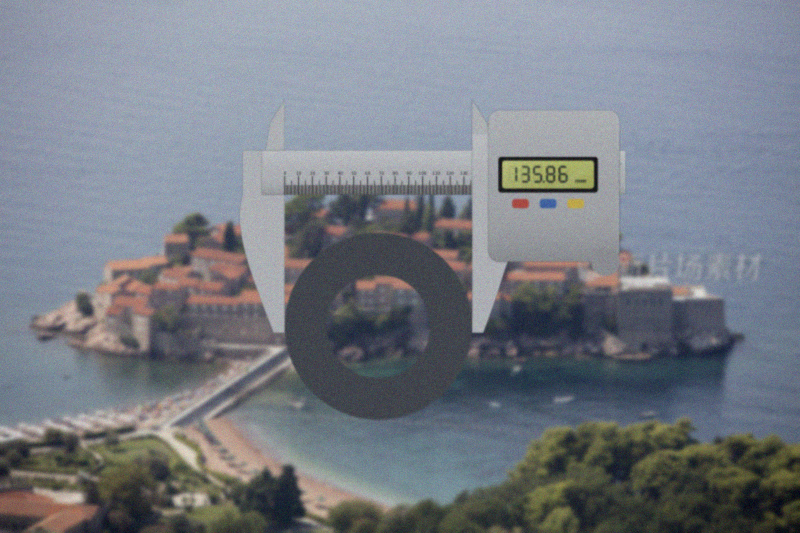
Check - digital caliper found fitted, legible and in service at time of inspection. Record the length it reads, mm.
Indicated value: 135.86 mm
